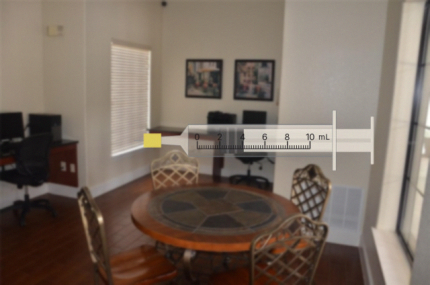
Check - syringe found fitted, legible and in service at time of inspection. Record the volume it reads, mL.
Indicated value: 2 mL
